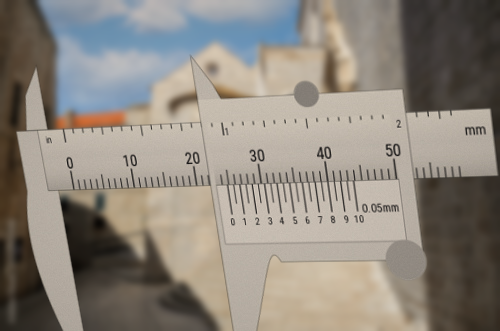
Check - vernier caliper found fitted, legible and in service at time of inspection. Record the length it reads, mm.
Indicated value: 24.8 mm
